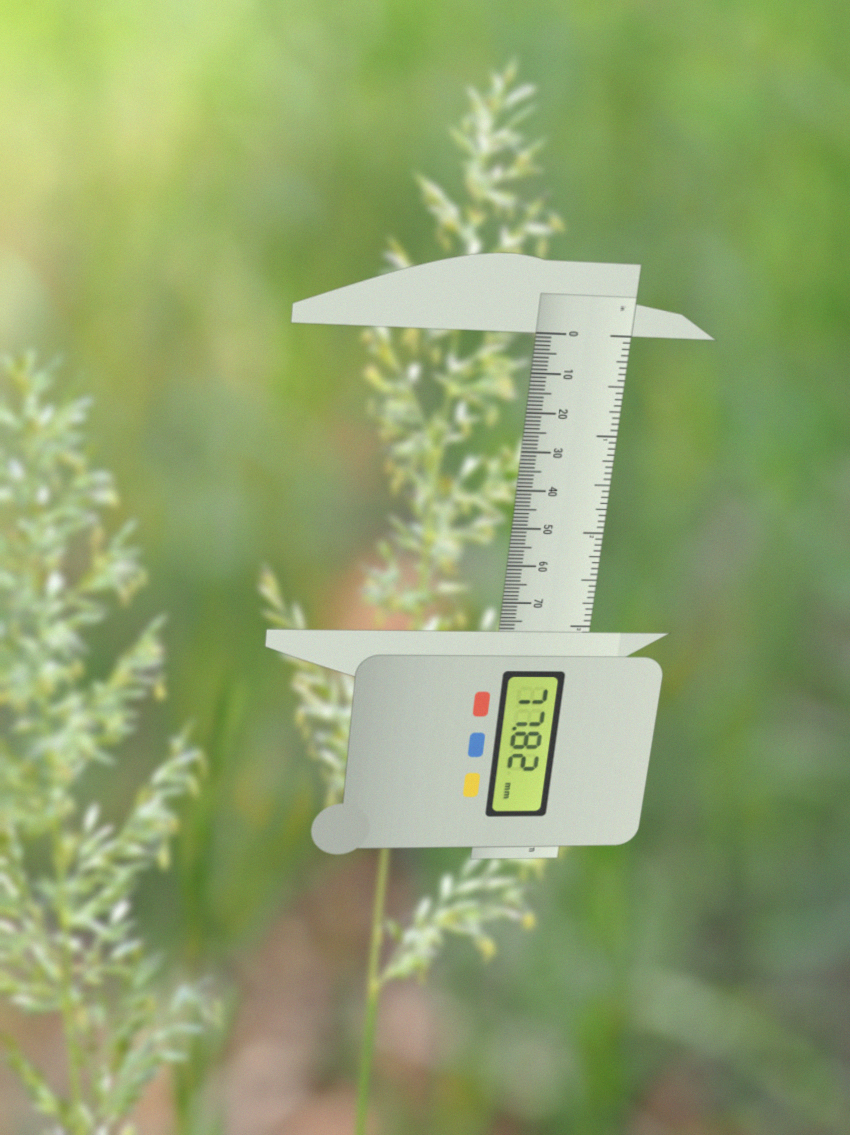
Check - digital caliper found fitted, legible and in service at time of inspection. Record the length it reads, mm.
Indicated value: 77.82 mm
